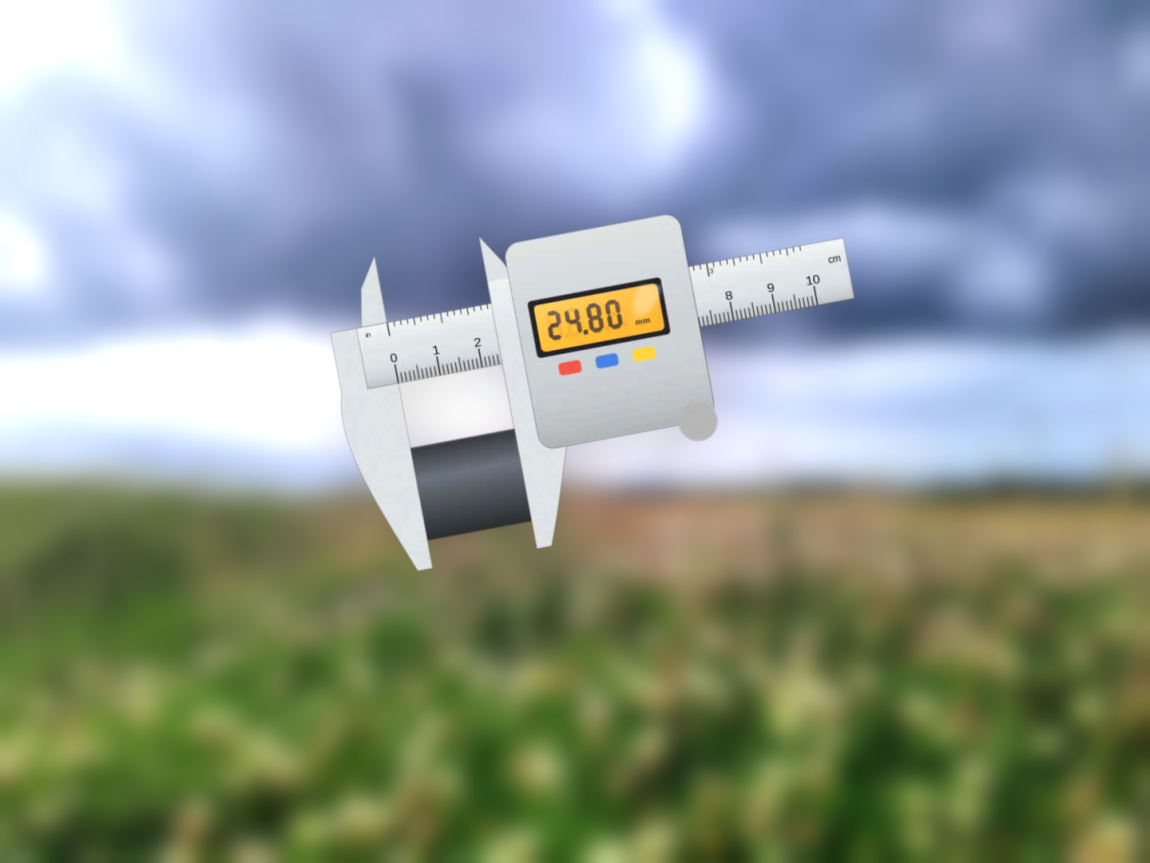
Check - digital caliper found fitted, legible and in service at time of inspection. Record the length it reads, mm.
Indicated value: 24.80 mm
